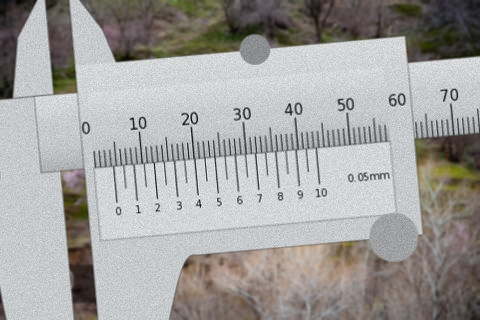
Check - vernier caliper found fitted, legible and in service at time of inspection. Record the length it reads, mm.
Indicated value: 4.5 mm
